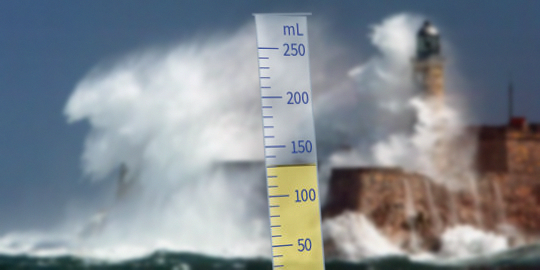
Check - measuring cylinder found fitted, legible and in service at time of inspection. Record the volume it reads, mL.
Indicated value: 130 mL
